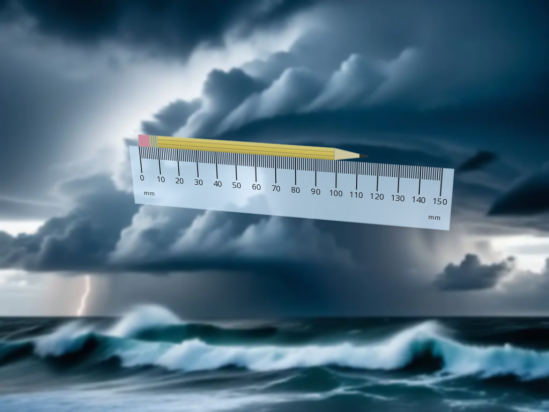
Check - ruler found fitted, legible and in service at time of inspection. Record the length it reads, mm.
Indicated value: 115 mm
